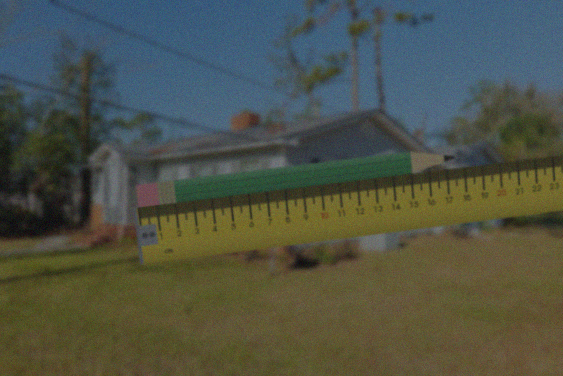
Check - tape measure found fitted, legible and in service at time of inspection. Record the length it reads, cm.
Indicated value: 17.5 cm
